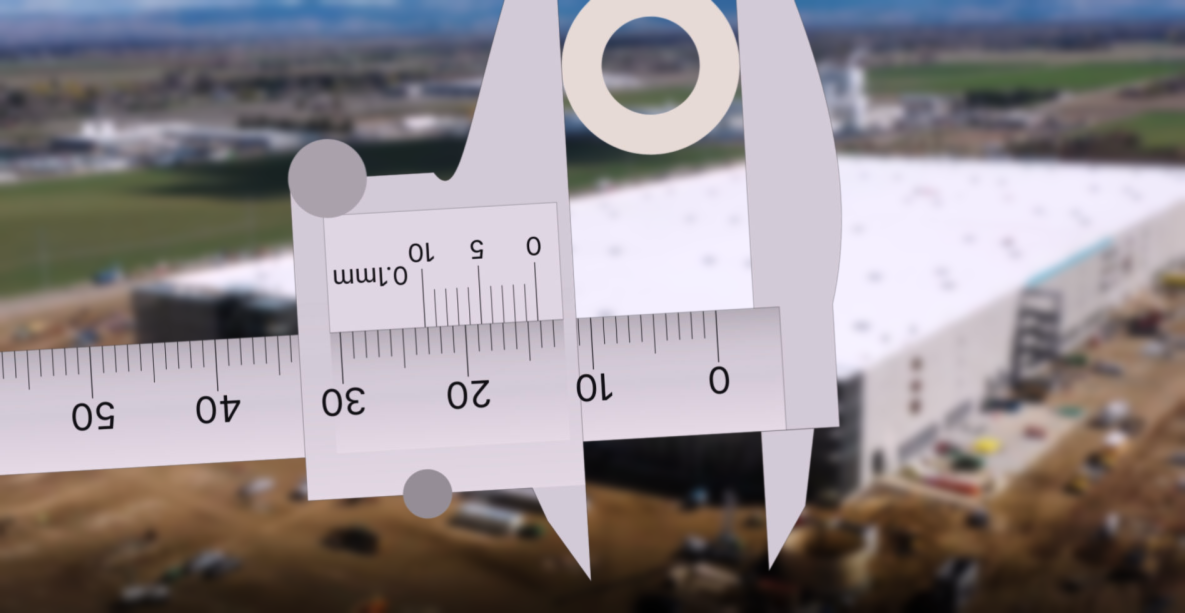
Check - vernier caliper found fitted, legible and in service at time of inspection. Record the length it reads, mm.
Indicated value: 14.2 mm
